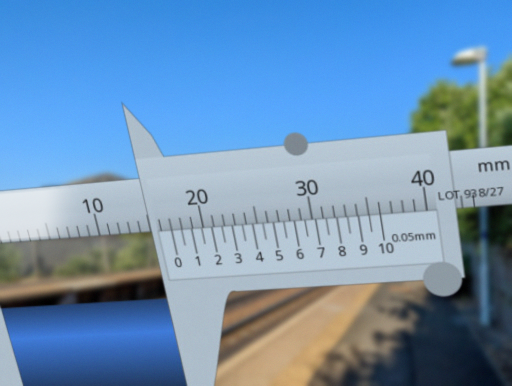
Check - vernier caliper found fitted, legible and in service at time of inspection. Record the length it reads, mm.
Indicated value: 17.0 mm
